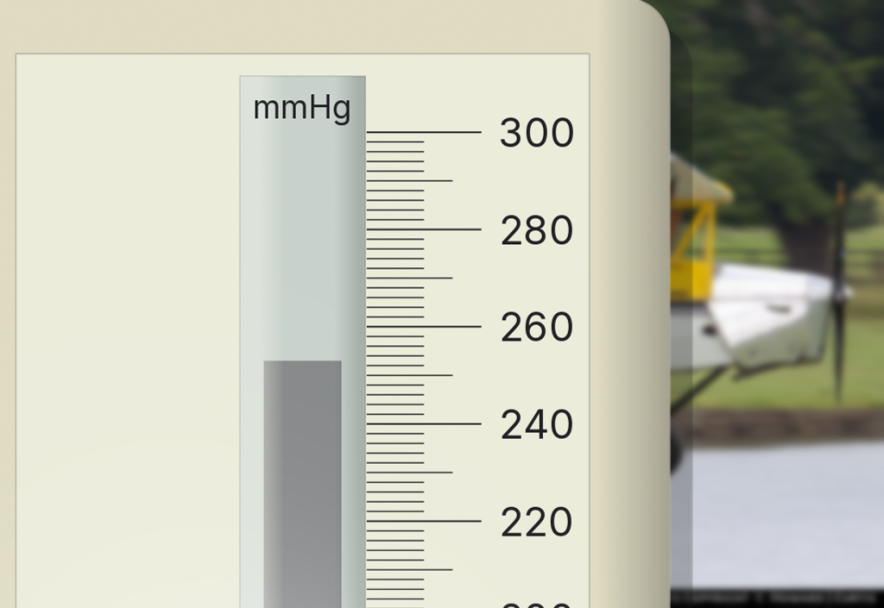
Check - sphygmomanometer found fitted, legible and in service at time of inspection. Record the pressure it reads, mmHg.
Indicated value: 253 mmHg
